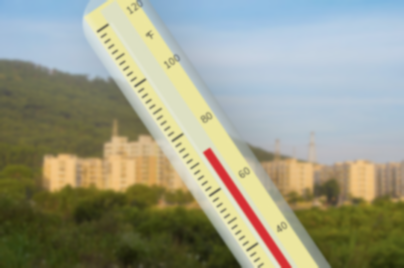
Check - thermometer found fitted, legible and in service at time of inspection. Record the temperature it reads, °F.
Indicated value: 72 °F
